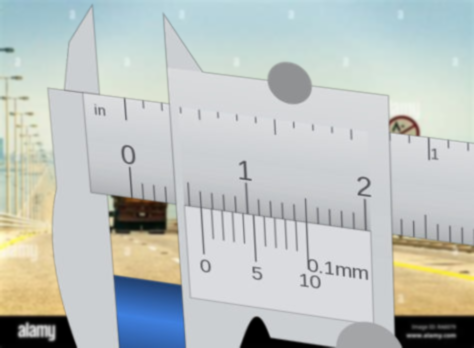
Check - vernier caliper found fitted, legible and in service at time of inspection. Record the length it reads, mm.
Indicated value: 6.0 mm
